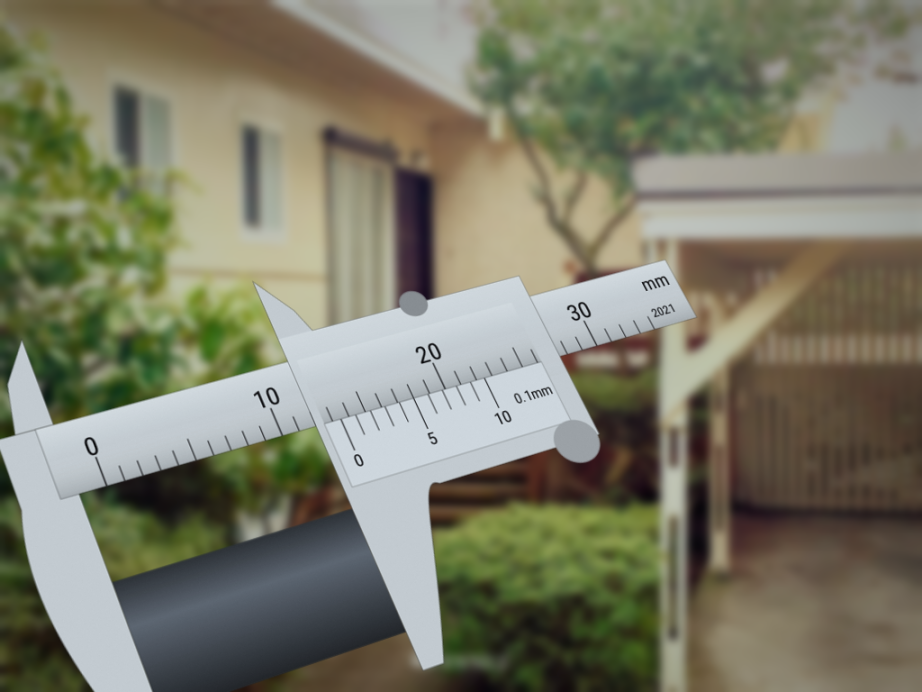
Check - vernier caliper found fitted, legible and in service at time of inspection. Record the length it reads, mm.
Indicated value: 13.5 mm
